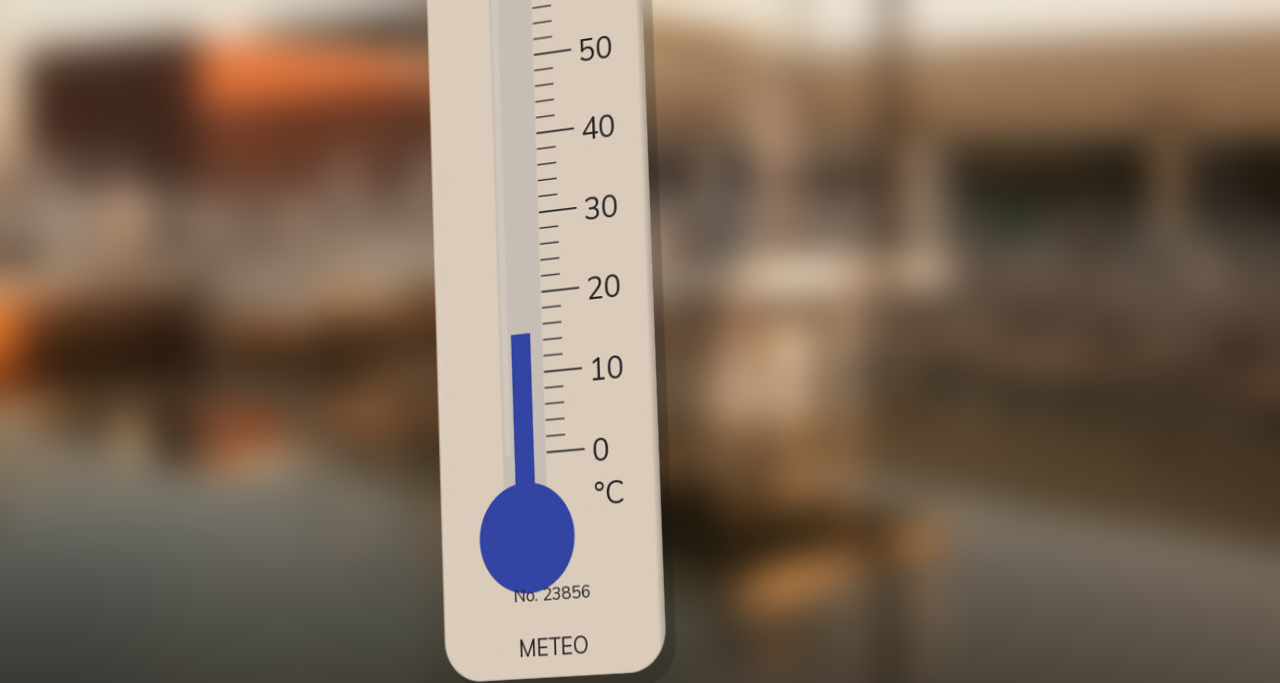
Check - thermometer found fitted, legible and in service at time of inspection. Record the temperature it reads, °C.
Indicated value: 15 °C
